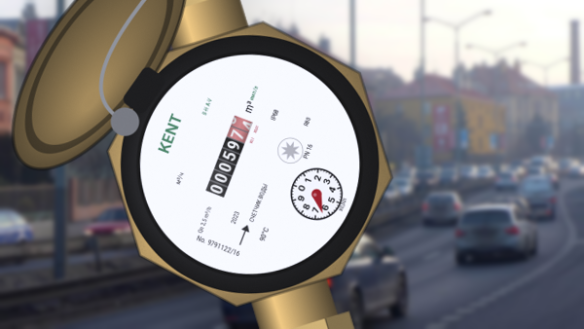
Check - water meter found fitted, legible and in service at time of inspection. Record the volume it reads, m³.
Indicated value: 59.736 m³
